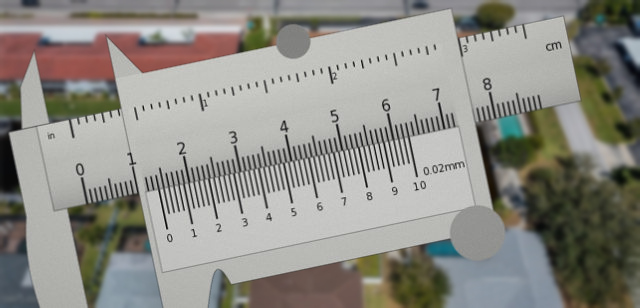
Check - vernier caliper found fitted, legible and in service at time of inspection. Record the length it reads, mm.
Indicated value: 14.0 mm
